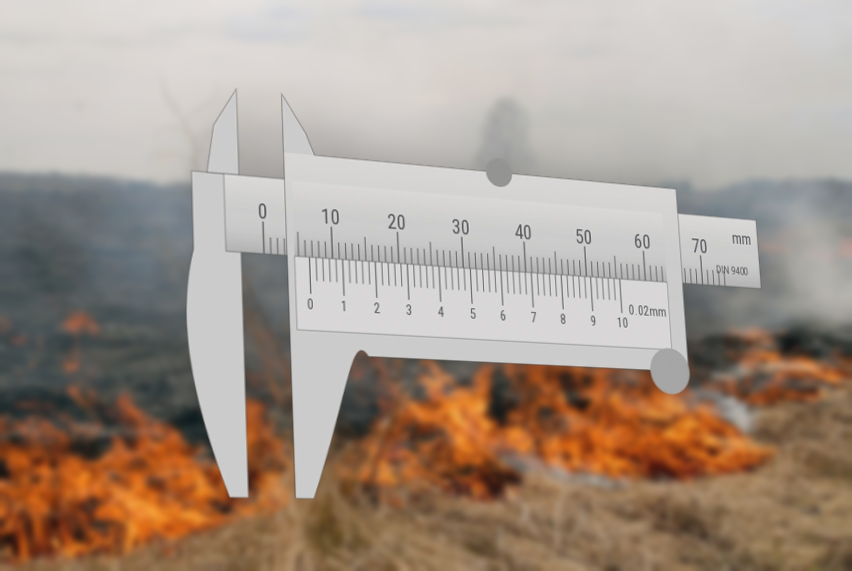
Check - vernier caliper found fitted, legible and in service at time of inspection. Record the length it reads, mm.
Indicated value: 6.6 mm
